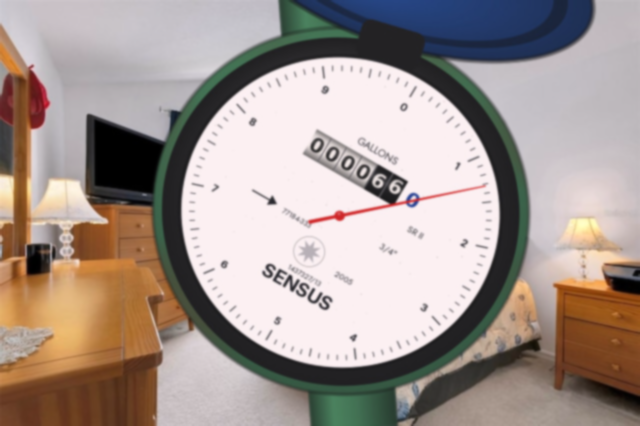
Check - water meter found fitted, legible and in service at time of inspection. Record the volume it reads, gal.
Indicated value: 661.3 gal
